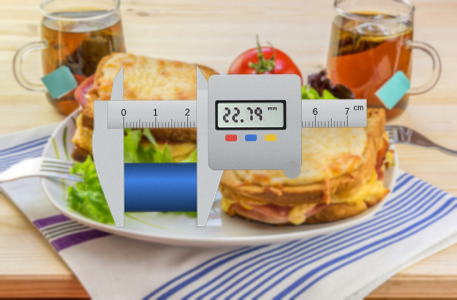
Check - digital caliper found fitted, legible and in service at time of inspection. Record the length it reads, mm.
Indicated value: 22.79 mm
